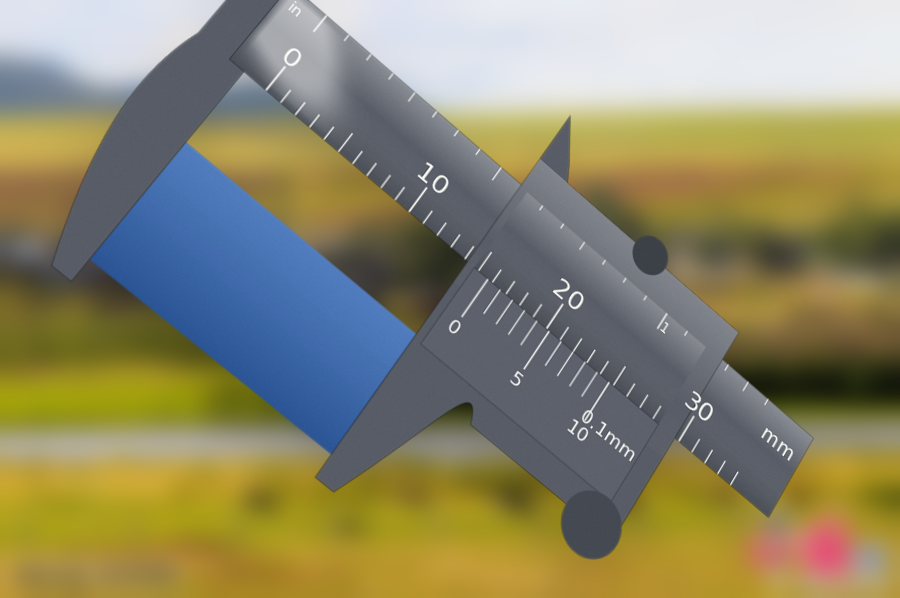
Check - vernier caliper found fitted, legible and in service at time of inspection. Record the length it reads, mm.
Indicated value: 15.7 mm
